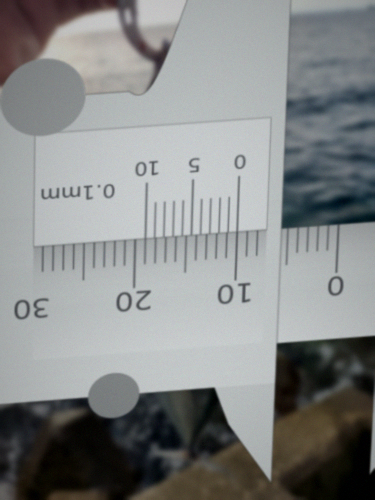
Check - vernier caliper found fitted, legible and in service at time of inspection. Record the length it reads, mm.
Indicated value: 10.0 mm
